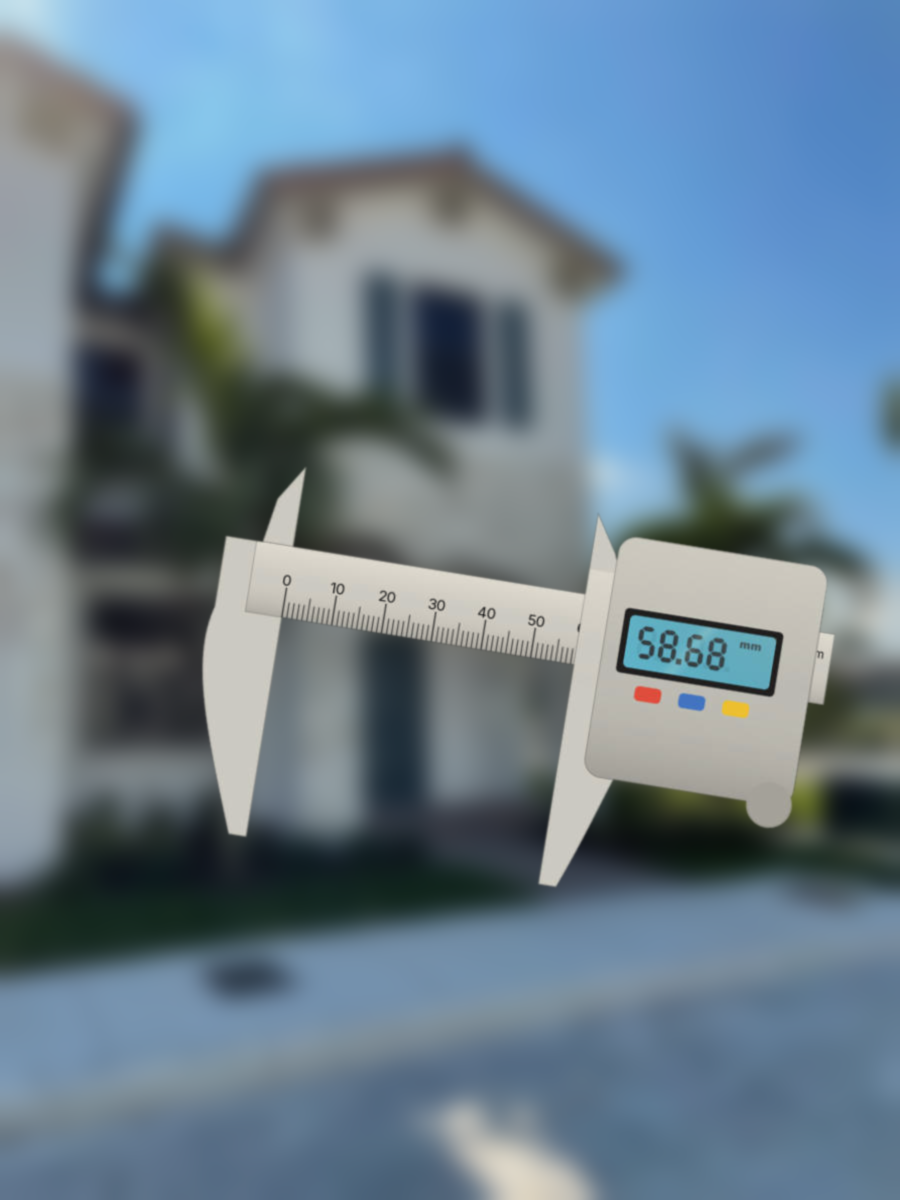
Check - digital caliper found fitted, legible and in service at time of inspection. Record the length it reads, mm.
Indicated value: 58.68 mm
